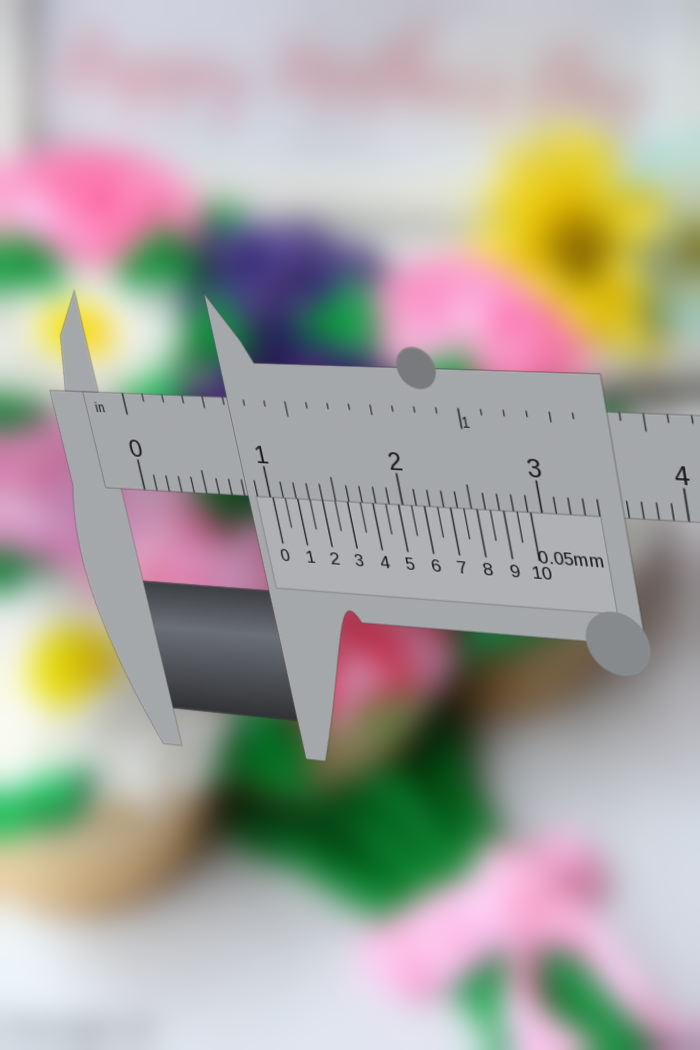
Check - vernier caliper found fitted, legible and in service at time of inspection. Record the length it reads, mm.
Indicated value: 10.2 mm
